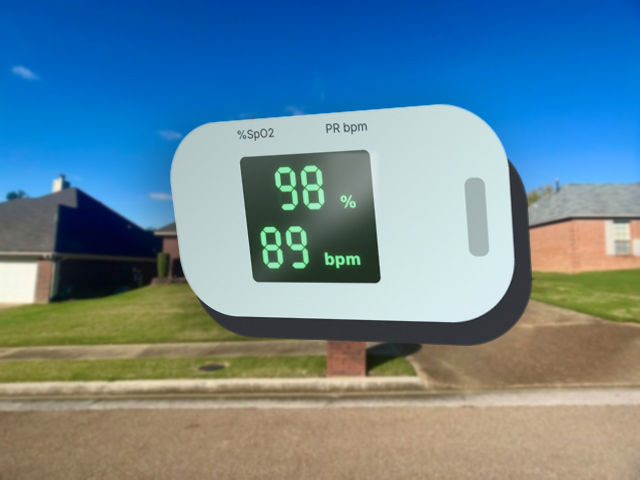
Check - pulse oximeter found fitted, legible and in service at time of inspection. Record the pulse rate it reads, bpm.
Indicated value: 89 bpm
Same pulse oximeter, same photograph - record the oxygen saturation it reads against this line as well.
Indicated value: 98 %
